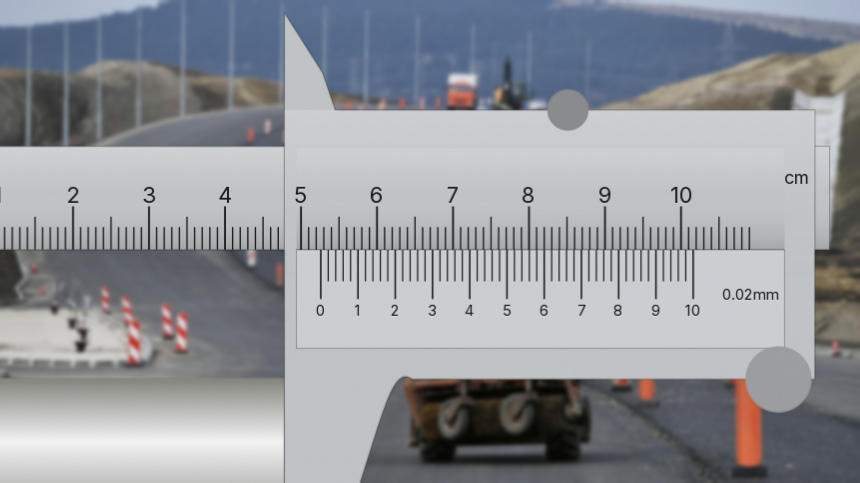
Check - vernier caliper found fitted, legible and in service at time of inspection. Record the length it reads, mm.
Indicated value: 52.6 mm
